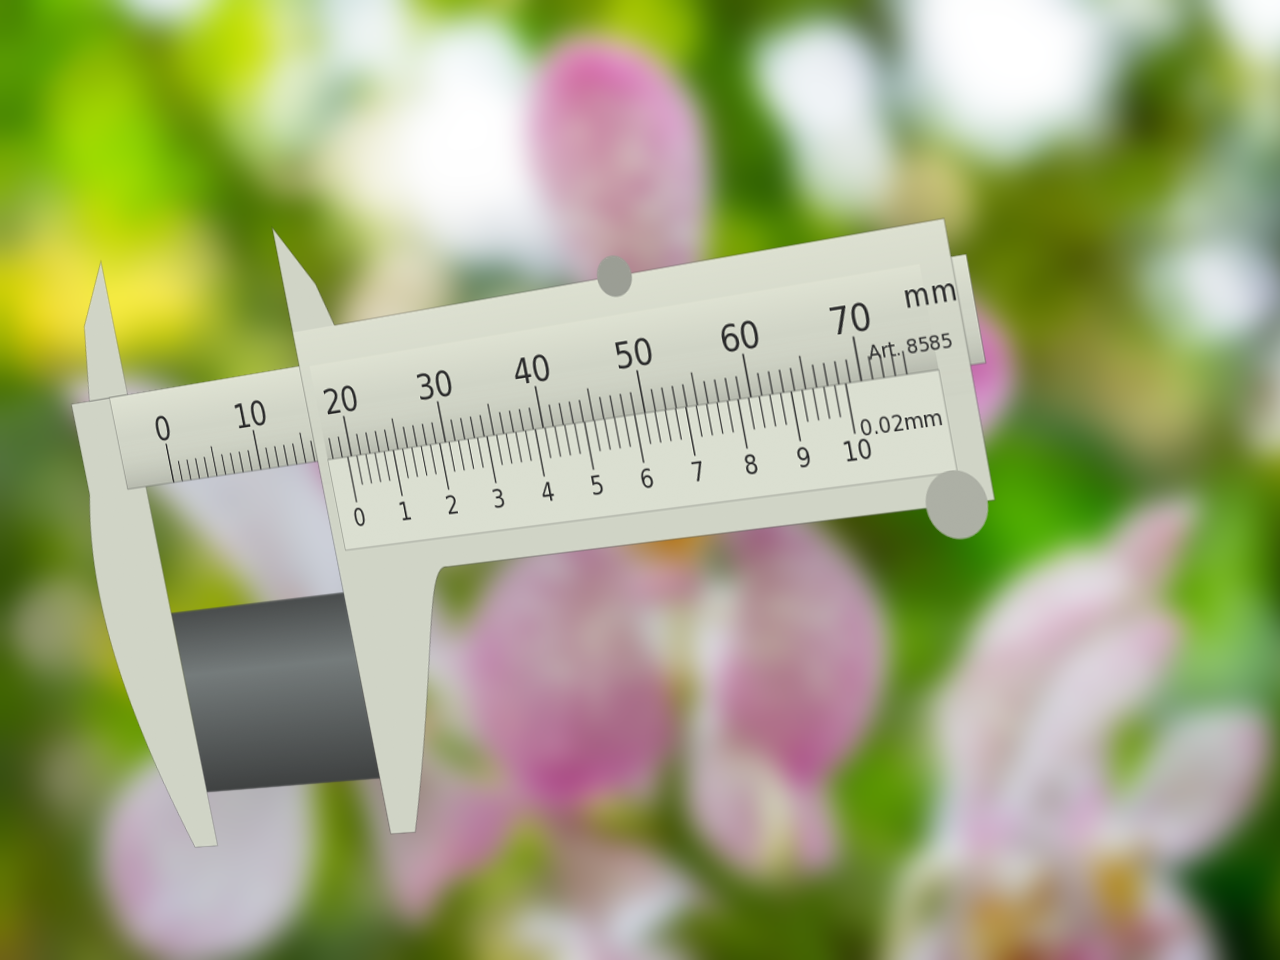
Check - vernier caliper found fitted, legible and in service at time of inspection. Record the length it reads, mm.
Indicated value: 19.6 mm
